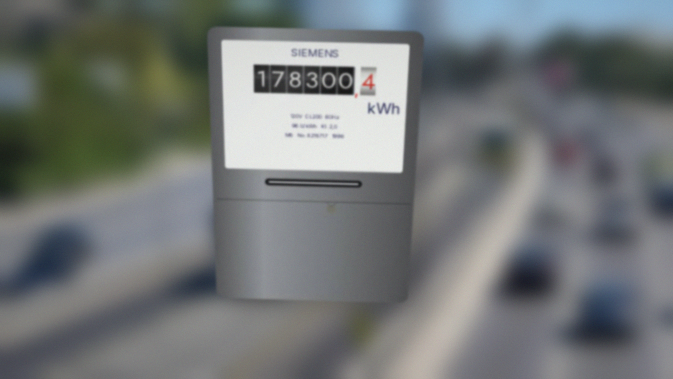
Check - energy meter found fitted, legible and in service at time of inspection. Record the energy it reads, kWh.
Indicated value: 178300.4 kWh
